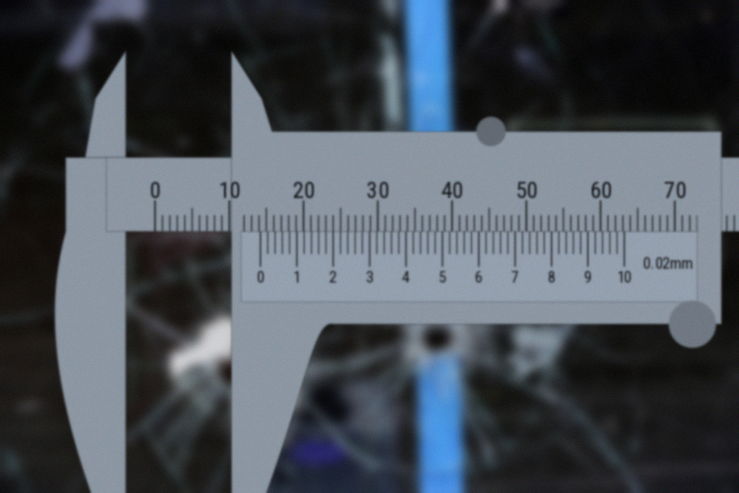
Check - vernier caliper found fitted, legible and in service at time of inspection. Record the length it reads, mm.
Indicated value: 14.2 mm
